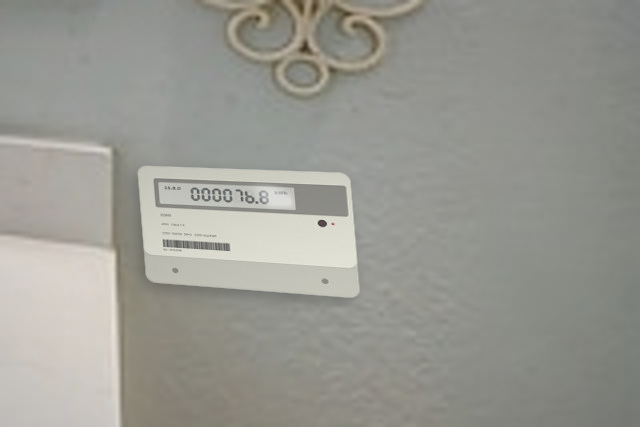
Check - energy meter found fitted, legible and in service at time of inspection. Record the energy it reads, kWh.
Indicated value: 76.8 kWh
